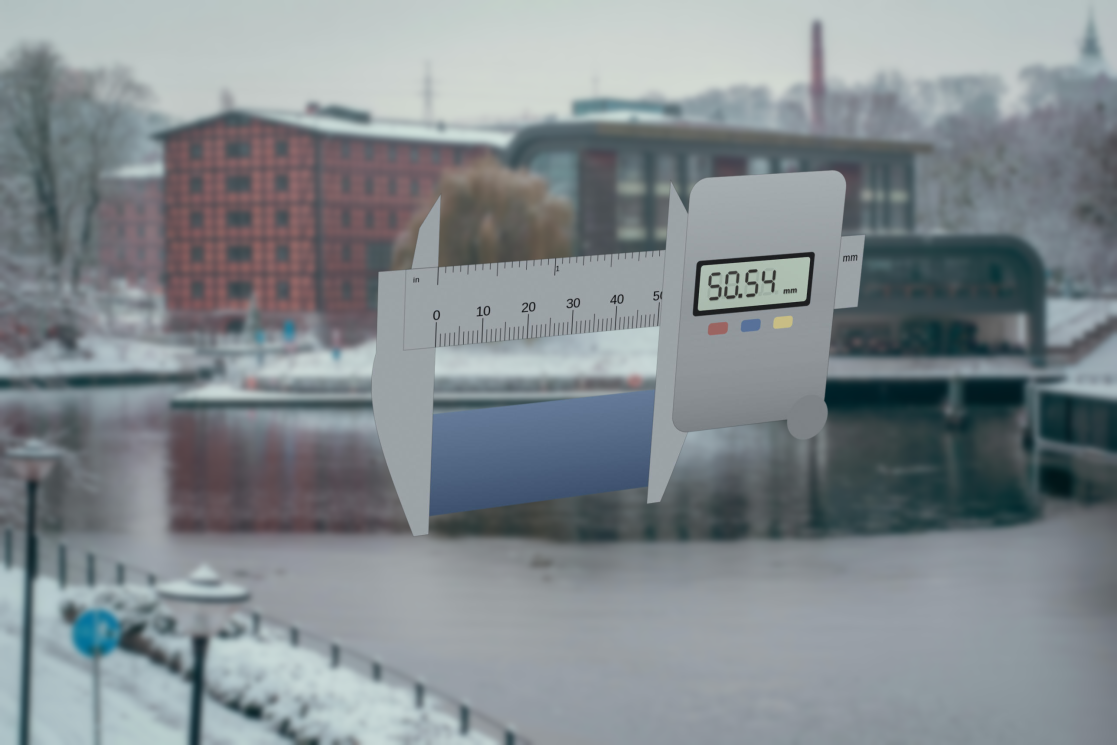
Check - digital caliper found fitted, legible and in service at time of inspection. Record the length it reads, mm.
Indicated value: 50.54 mm
